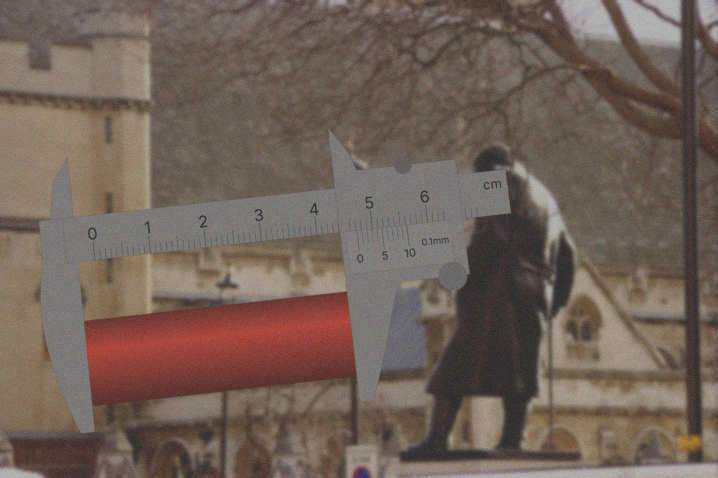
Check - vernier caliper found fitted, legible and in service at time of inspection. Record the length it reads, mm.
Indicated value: 47.2 mm
